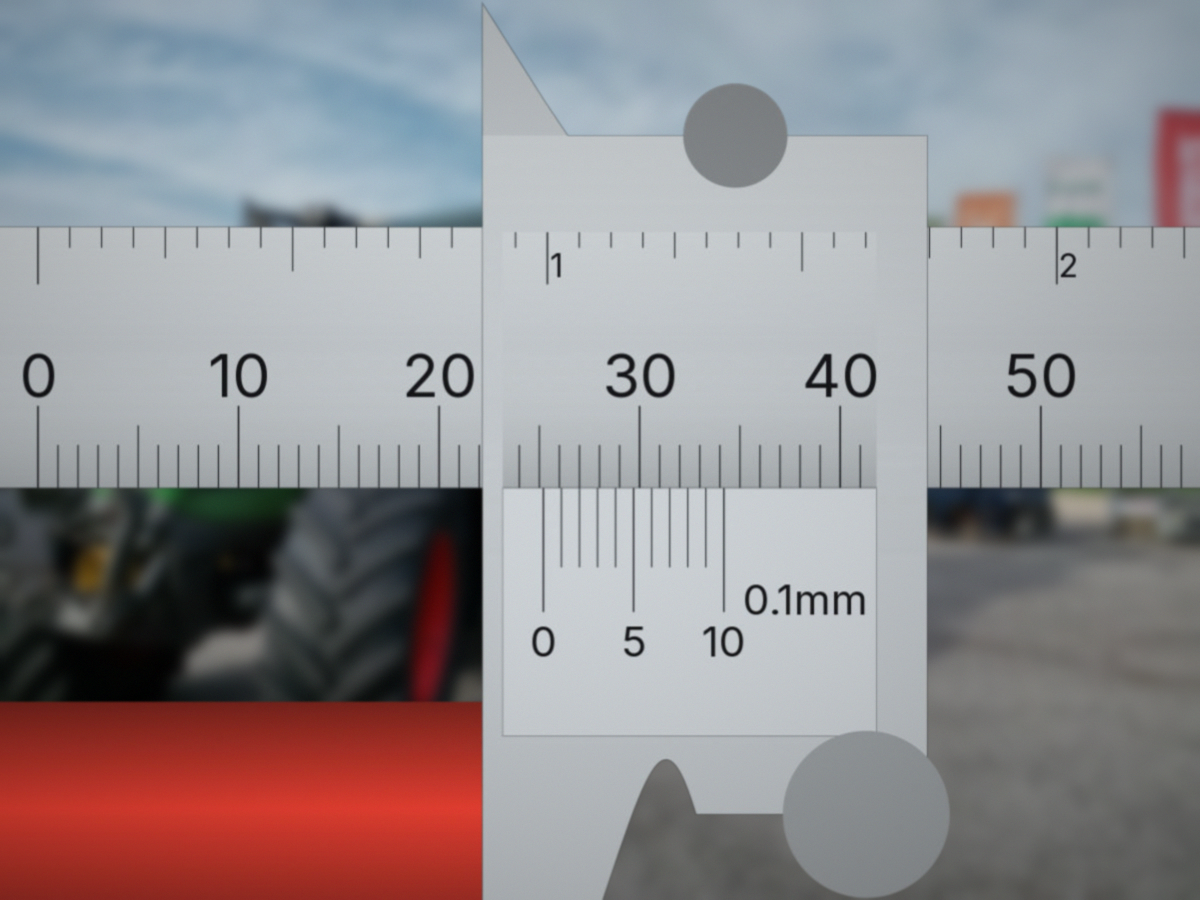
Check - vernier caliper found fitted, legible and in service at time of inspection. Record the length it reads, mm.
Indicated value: 25.2 mm
